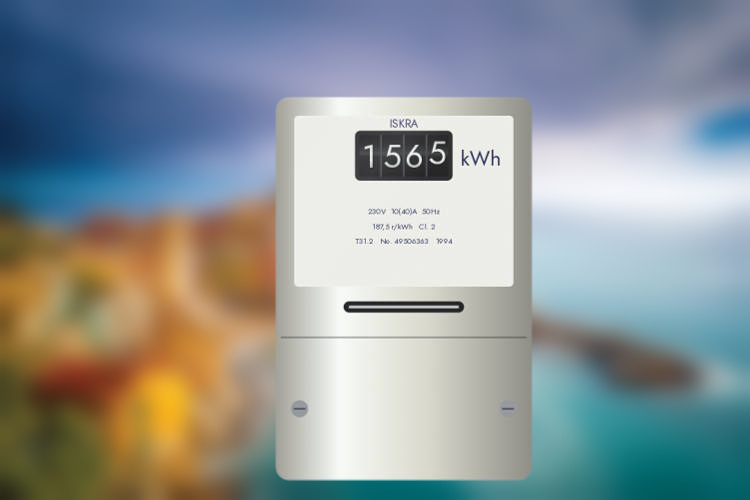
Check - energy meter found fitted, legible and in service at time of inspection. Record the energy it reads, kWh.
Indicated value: 1565 kWh
